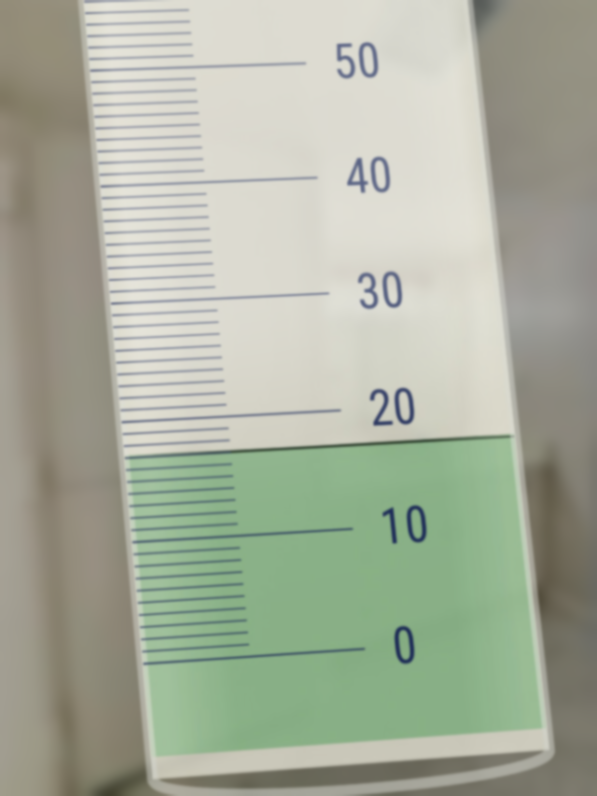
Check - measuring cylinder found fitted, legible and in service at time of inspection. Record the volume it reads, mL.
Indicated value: 17 mL
